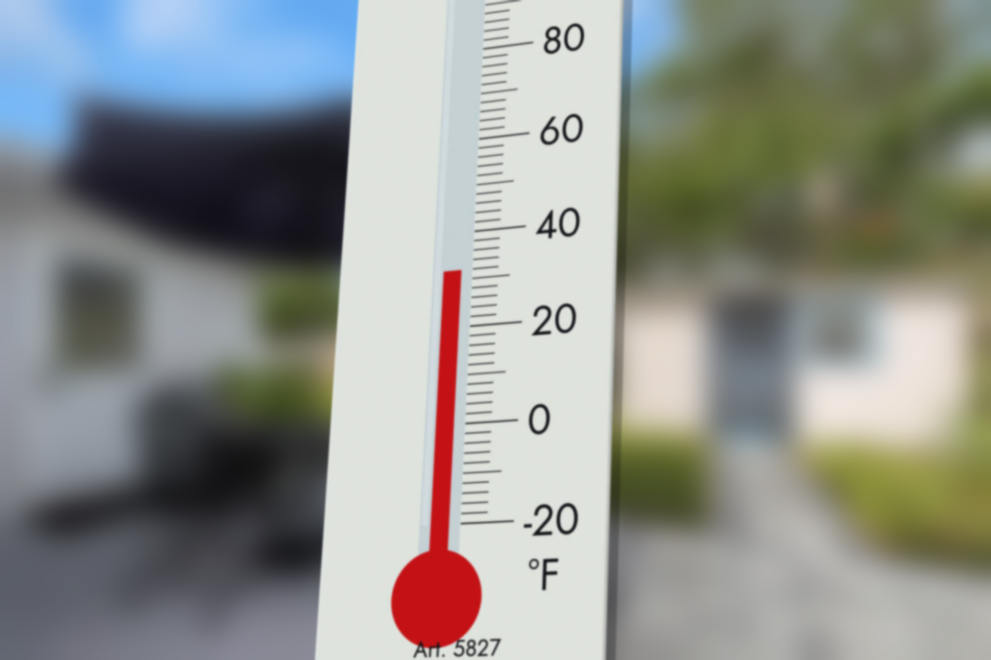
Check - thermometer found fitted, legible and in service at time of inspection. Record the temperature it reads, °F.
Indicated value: 32 °F
